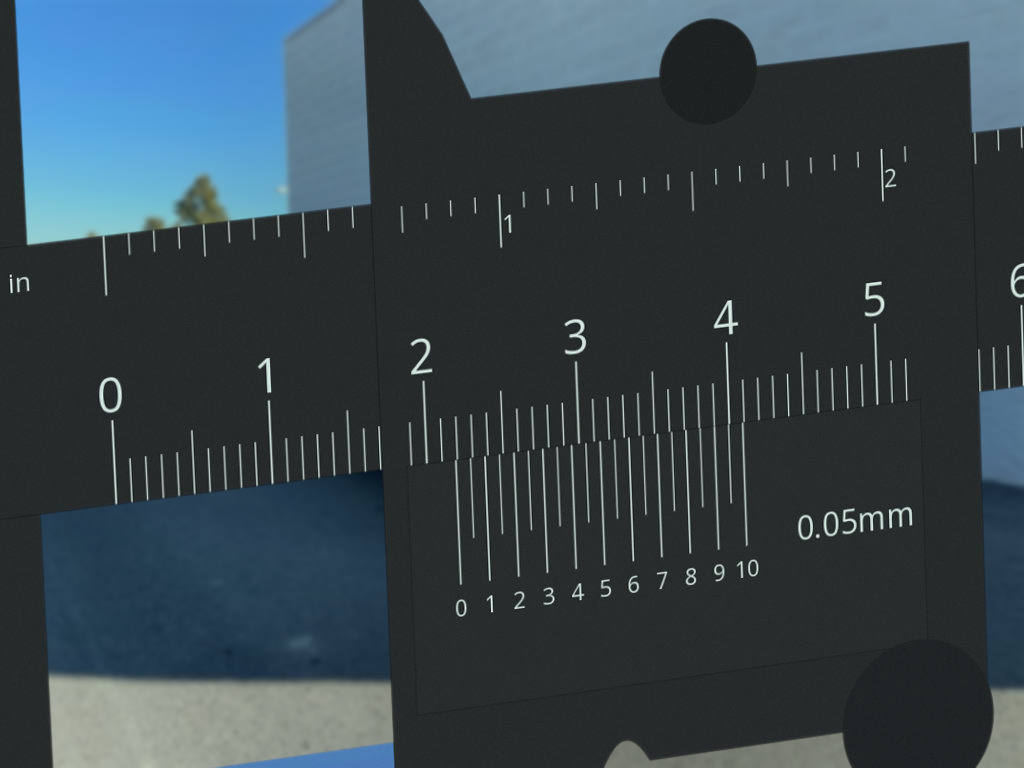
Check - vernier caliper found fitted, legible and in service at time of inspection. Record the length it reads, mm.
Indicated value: 21.9 mm
